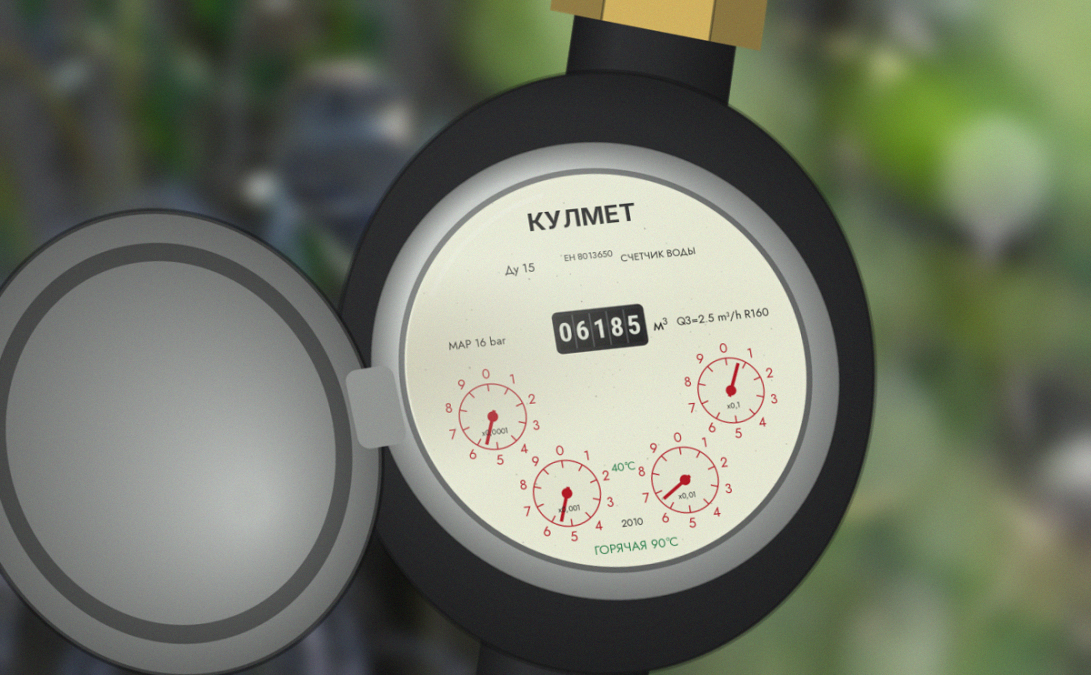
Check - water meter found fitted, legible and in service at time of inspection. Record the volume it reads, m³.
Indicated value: 6185.0655 m³
